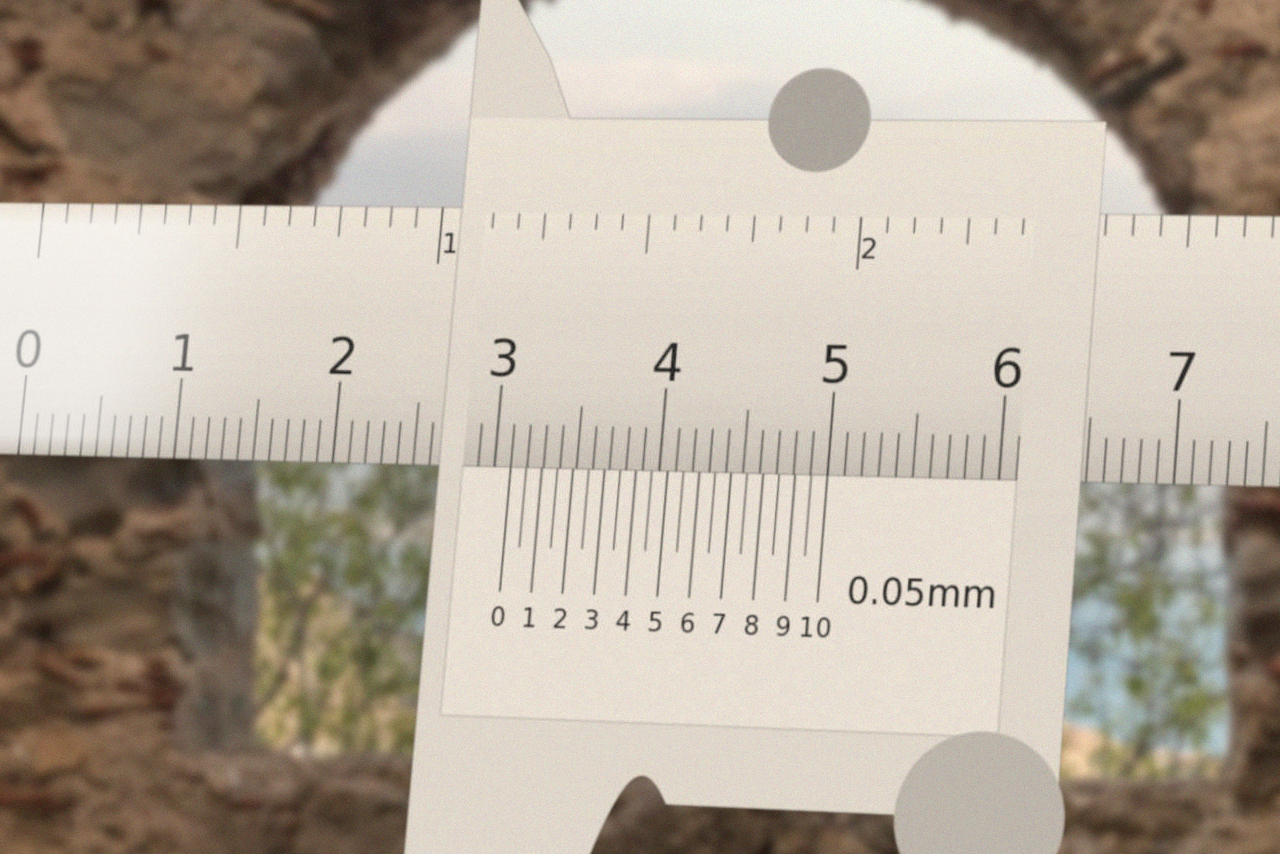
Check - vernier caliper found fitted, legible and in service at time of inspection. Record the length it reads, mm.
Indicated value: 31.0 mm
